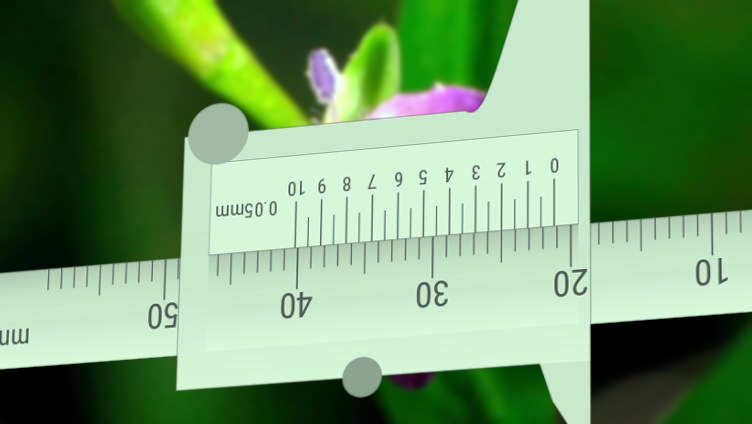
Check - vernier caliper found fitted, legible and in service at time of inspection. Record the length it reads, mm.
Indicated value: 21.2 mm
